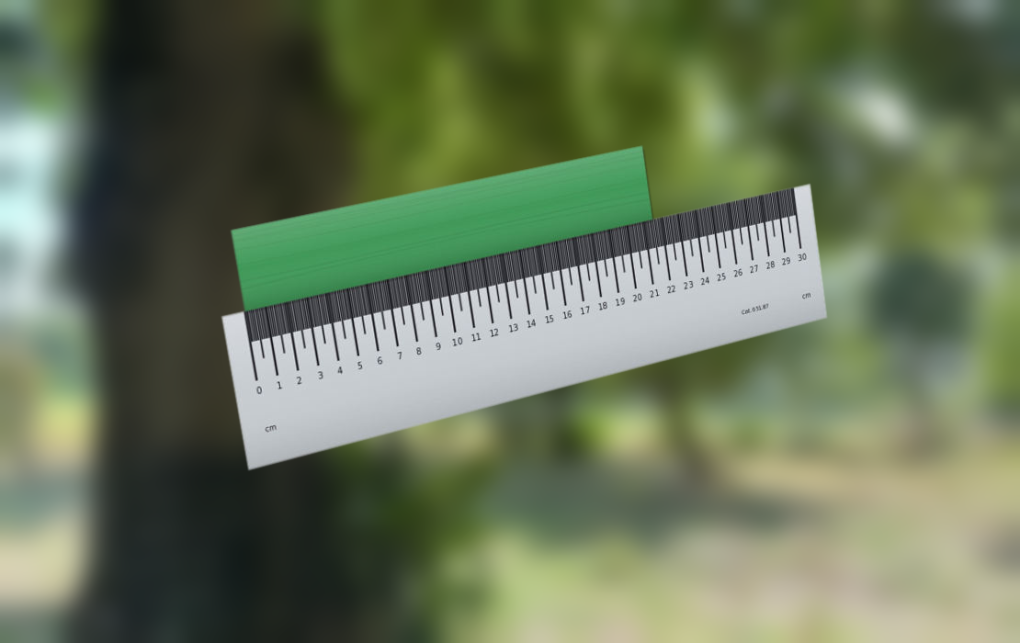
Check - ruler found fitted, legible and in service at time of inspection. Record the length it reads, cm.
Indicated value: 21.5 cm
